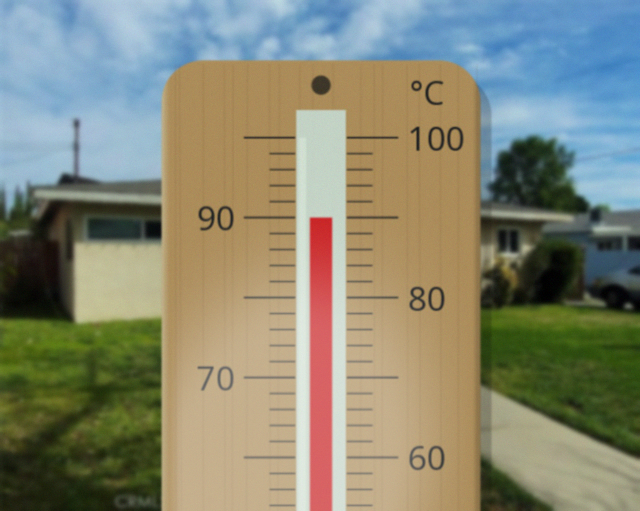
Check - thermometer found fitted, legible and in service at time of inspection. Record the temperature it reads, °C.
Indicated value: 90 °C
